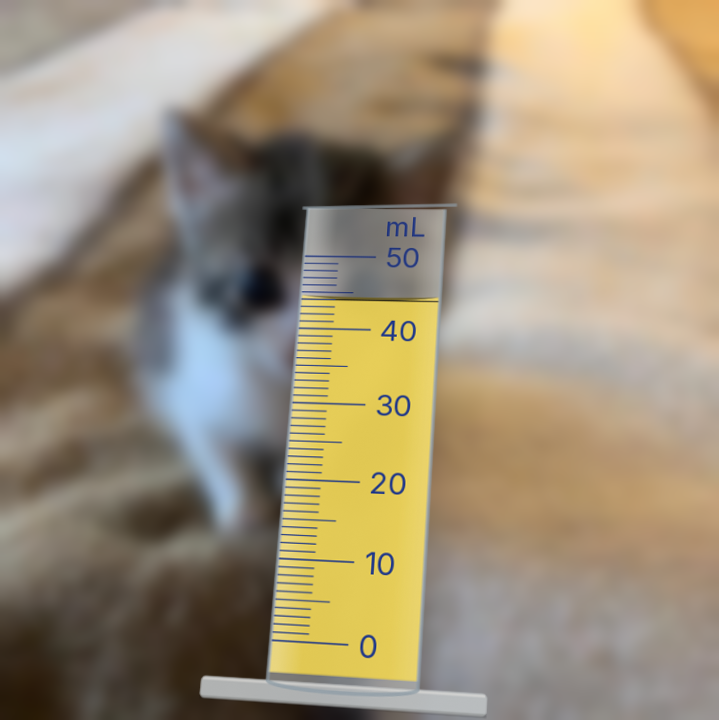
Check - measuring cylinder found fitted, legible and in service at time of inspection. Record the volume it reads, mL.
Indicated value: 44 mL
